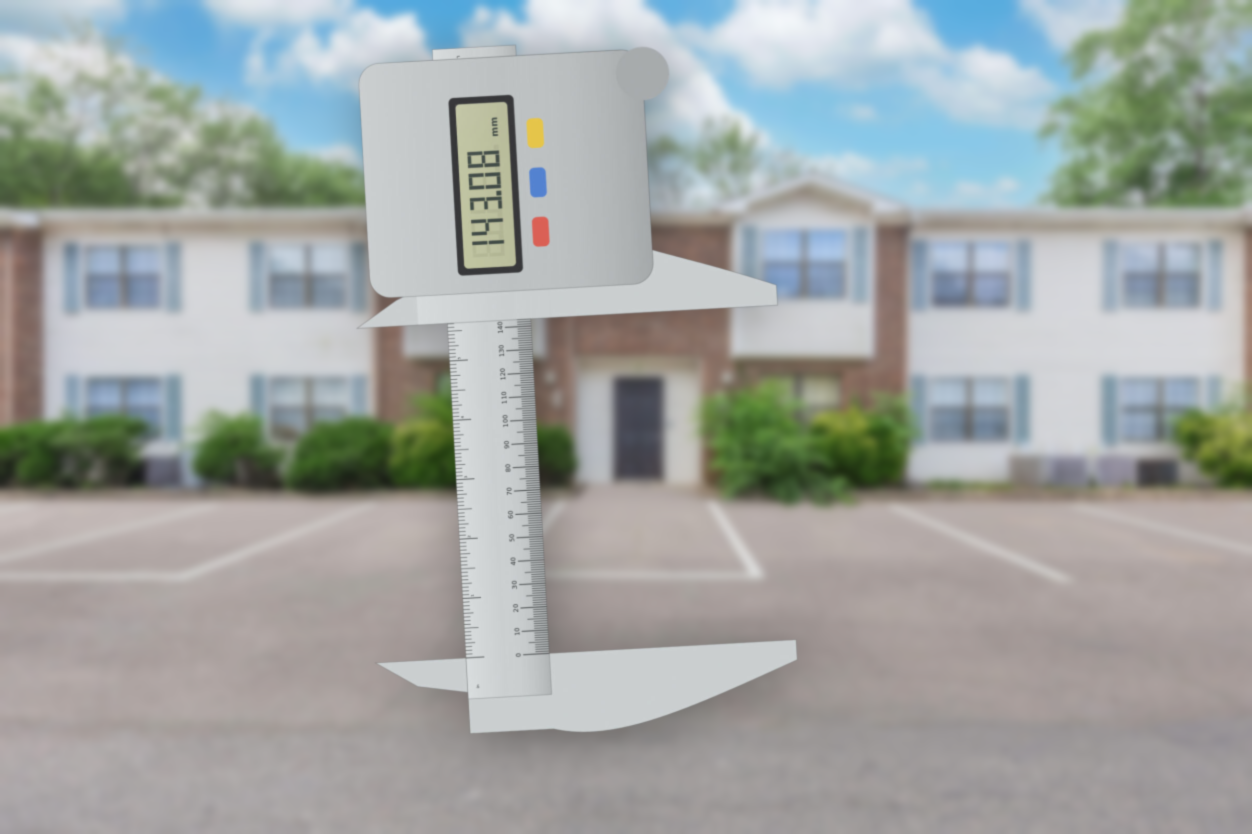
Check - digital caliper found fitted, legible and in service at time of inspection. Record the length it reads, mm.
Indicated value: 143.08 mm
